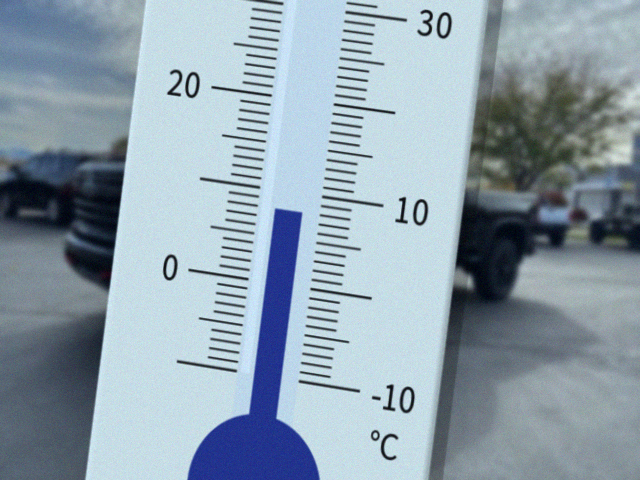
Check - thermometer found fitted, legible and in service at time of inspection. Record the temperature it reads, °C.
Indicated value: 8 °C
